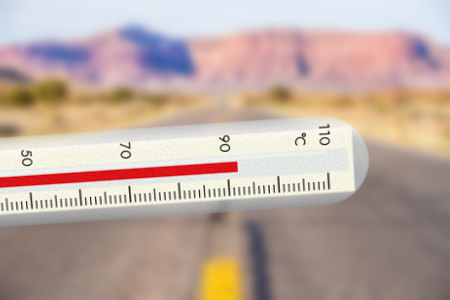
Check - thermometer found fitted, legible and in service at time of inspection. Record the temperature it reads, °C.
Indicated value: 92 °C
